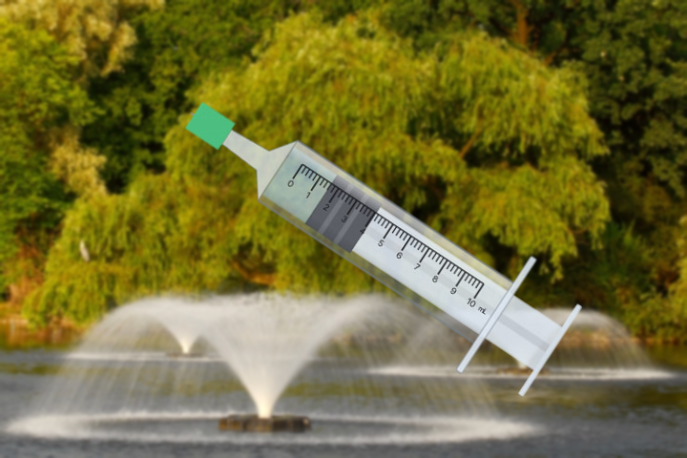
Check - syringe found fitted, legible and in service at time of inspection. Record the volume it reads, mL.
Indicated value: 1.6 mL
